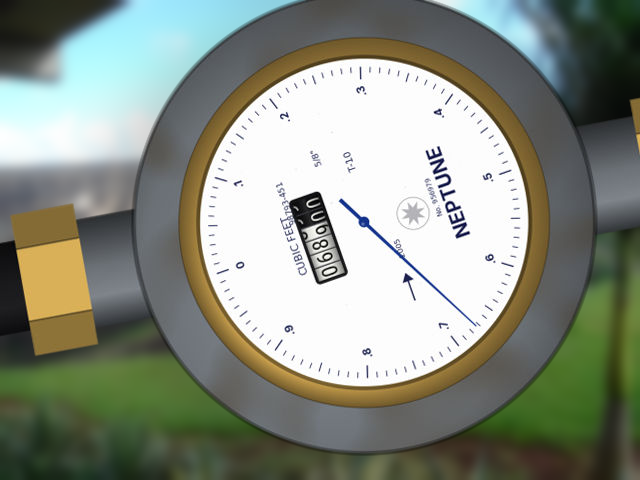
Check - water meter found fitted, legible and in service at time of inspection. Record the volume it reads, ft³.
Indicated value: 68899.67 ft³
